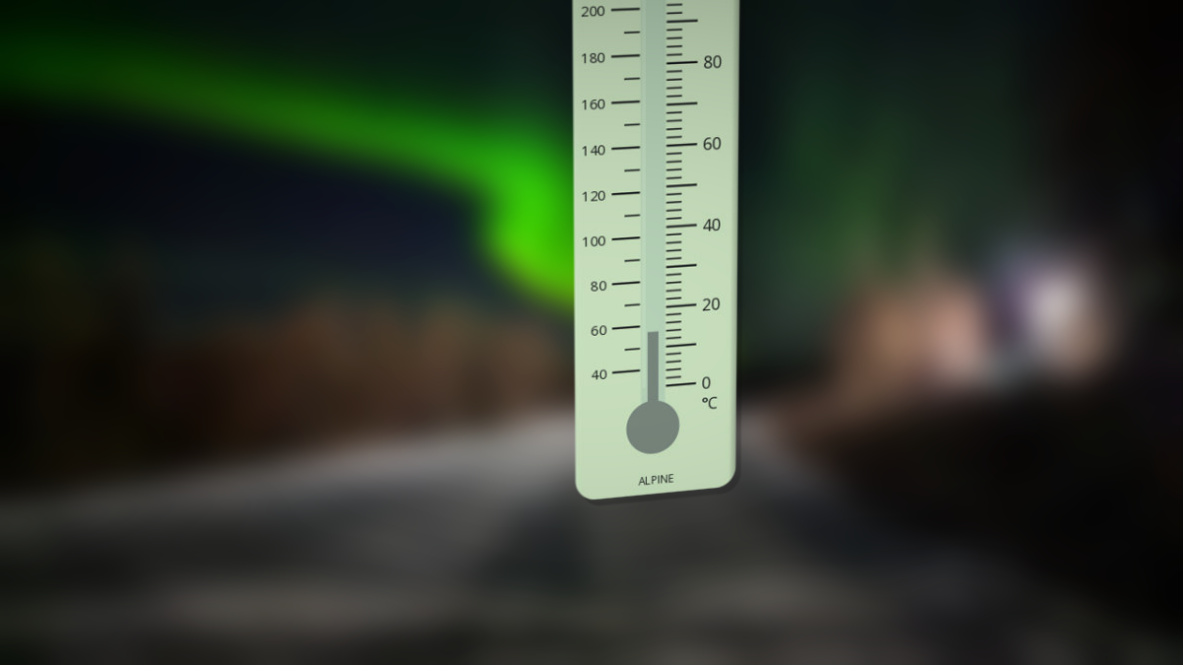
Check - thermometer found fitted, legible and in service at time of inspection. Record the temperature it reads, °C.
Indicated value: 14 °C
